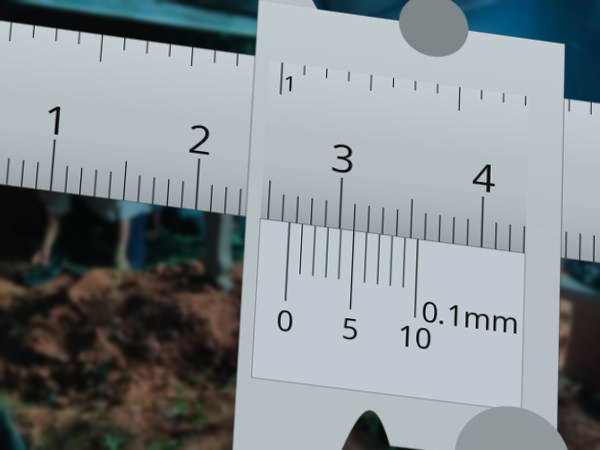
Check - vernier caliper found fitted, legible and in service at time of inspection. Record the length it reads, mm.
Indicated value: 26.5 mm
